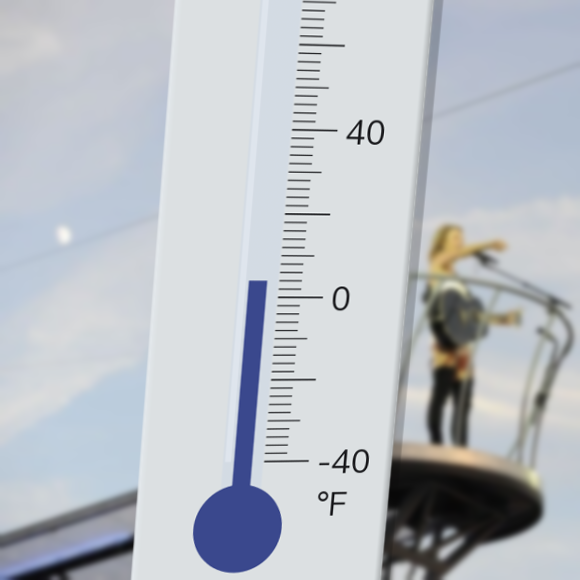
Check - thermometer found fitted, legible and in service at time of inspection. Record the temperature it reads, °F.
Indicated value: 4 °F
